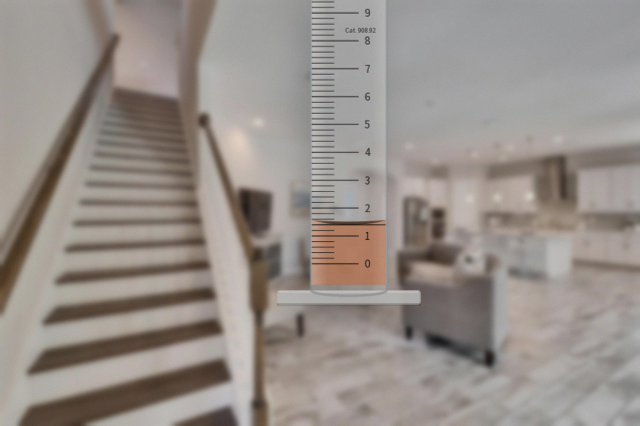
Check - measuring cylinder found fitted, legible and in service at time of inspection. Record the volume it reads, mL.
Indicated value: 1.4 mL
